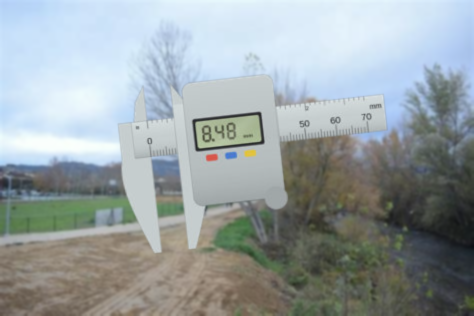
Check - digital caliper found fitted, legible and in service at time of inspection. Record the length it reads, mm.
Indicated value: 8.48 mm
